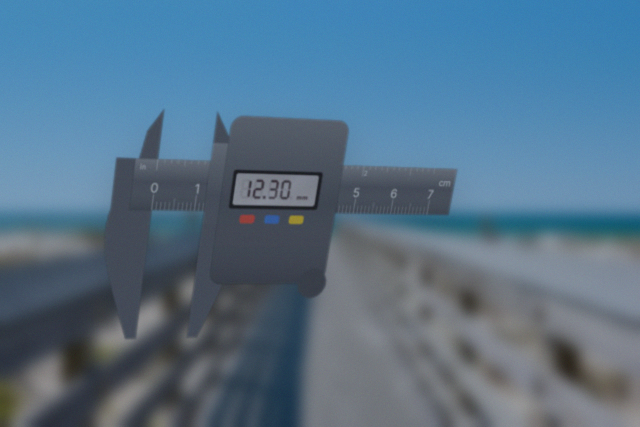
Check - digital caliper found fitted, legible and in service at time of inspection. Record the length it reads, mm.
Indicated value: 12.30 mm
